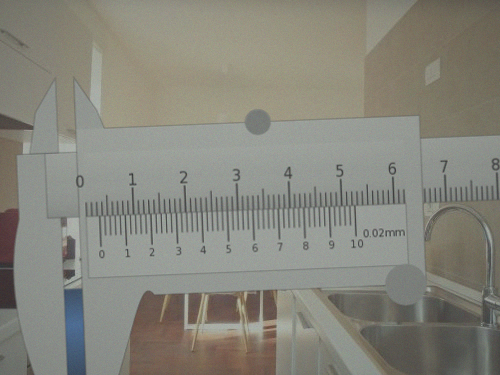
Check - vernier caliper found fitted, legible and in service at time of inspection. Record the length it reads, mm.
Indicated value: 3.5 mm
